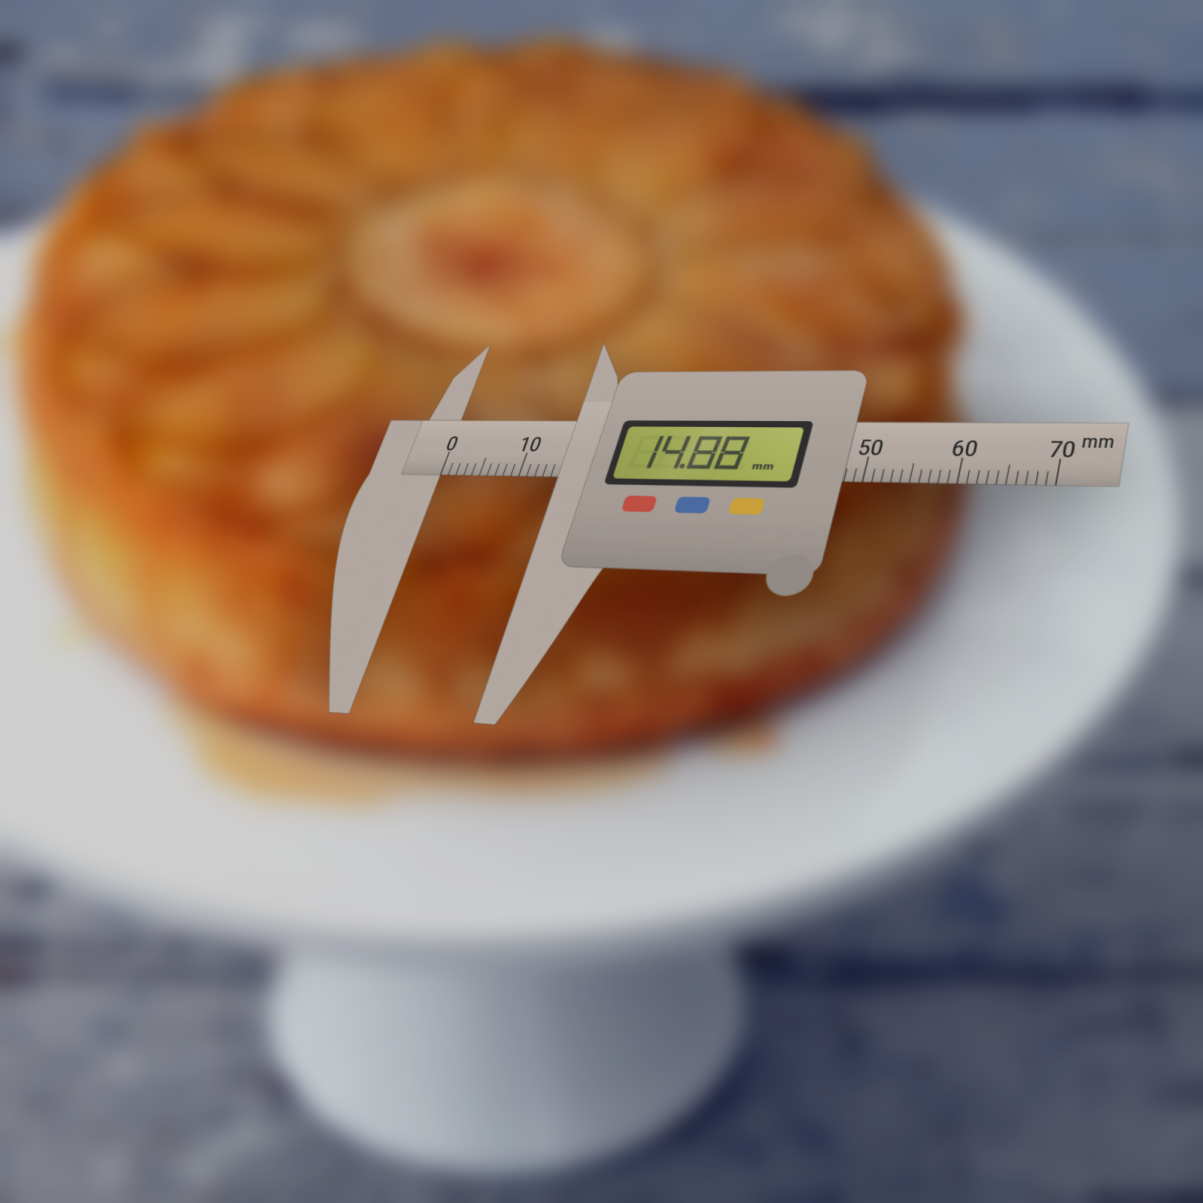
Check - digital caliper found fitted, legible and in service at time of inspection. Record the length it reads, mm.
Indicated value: 14.88 mm
